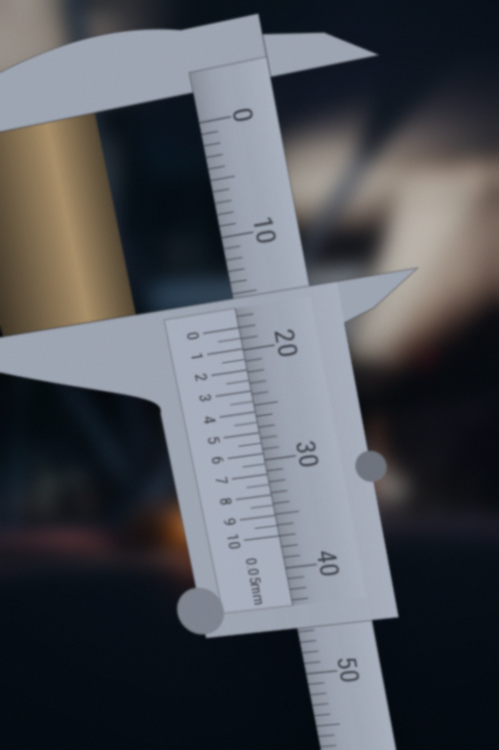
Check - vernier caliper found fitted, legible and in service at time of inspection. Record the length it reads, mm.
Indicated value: 18.0 mm
